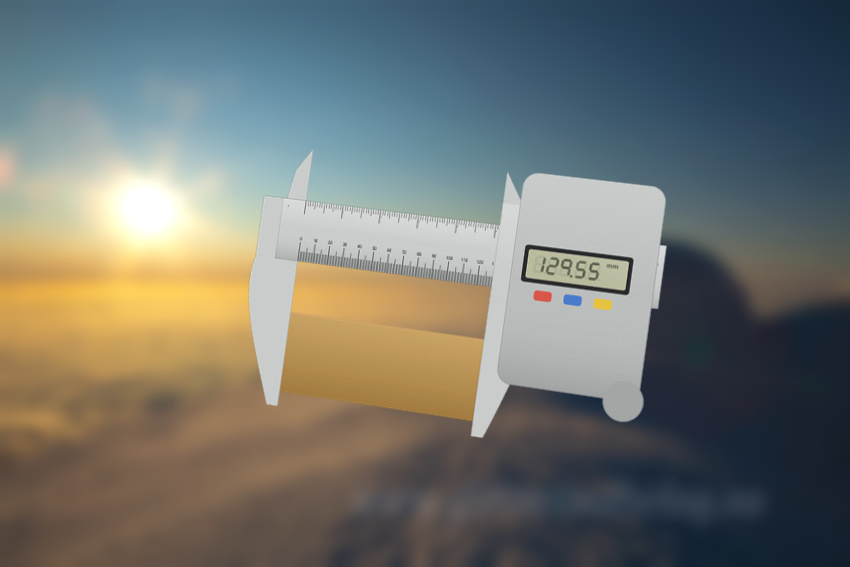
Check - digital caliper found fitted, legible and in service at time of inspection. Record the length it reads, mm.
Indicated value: 129.55 mm
